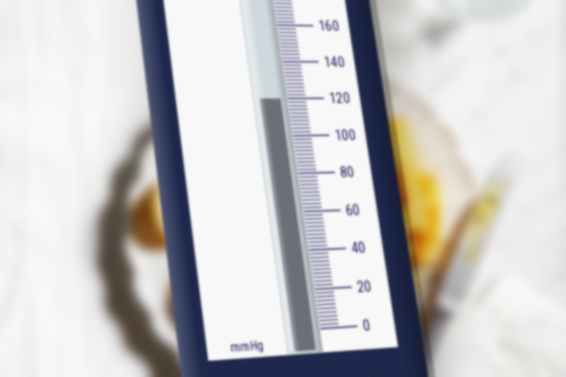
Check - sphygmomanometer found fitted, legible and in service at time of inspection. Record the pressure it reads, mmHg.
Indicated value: 120 mmHg
